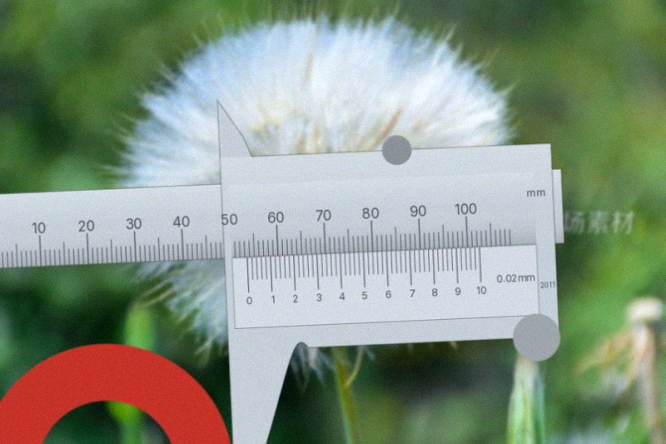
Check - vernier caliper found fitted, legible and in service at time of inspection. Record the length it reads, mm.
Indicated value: 53.5 mm
